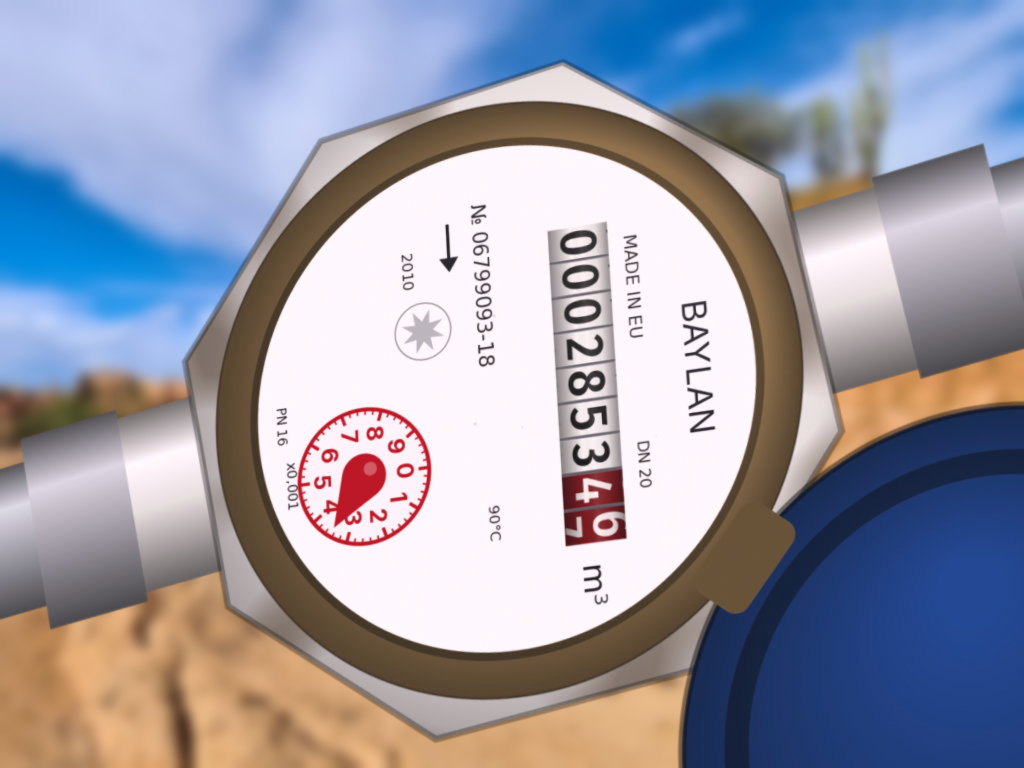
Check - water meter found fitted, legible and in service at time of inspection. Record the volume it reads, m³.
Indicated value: 2853.463 m³
